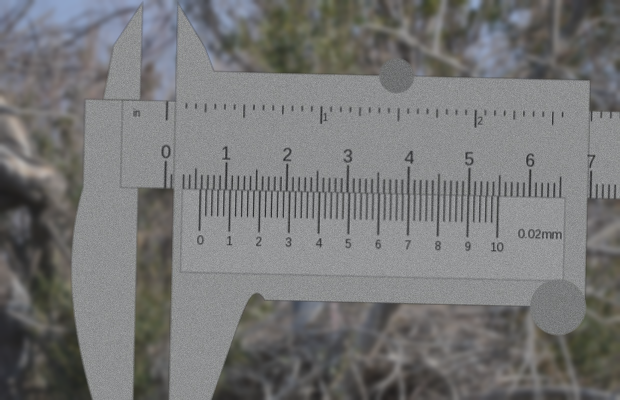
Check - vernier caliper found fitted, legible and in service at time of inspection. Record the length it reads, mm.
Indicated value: 5.8 mm
